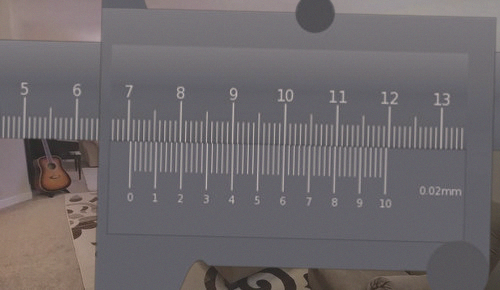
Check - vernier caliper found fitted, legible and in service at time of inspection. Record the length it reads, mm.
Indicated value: 70.5 mm
